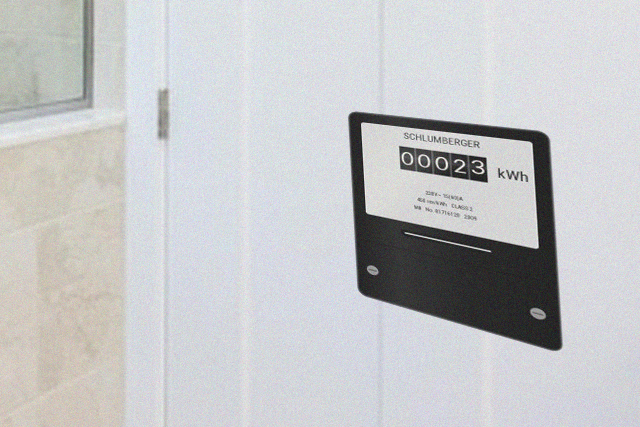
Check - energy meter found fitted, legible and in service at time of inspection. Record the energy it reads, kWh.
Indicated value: 23 kWh
